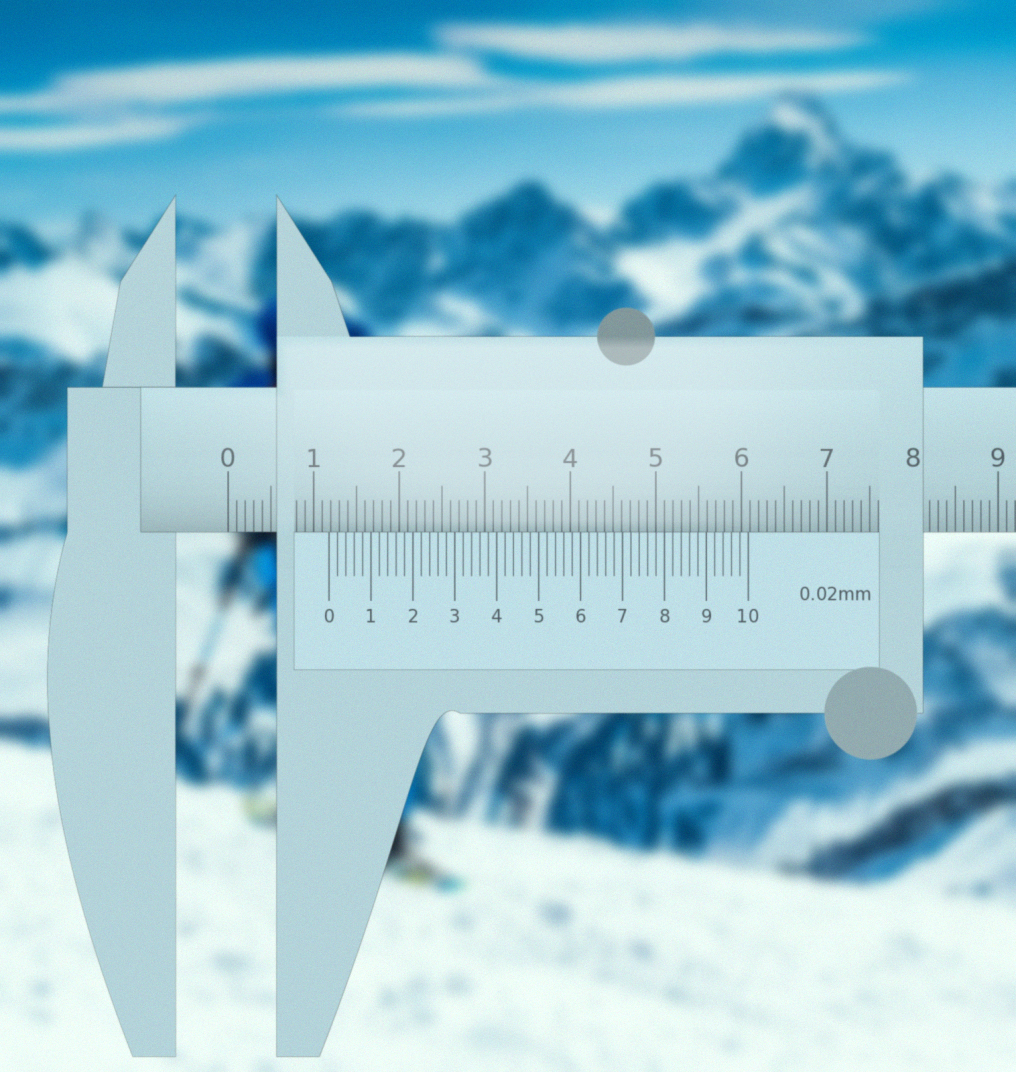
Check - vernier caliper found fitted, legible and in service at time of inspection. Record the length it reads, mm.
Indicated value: 11.8 mm
